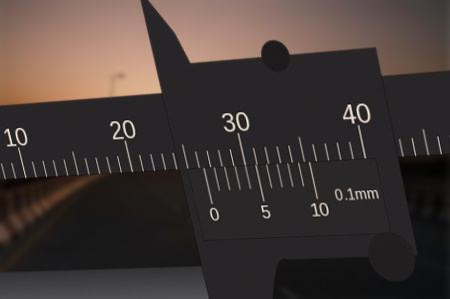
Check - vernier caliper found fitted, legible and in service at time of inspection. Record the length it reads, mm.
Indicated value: 26.4 mm
